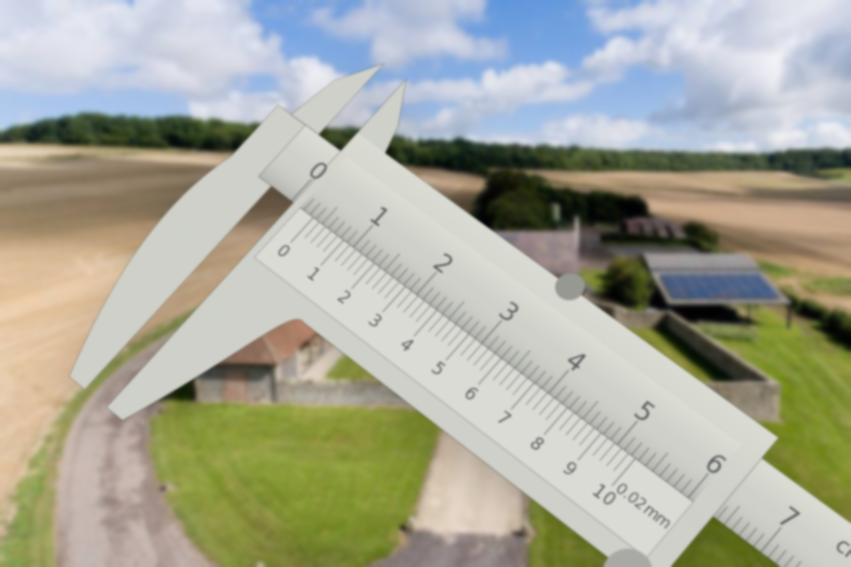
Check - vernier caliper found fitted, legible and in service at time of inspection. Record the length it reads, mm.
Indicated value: 3.6 mm
